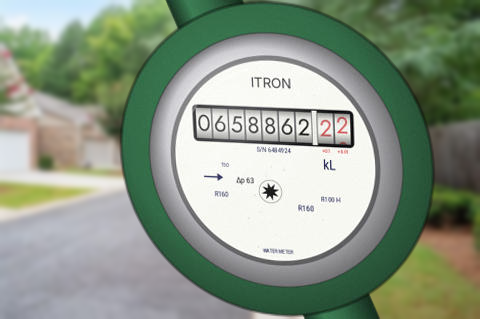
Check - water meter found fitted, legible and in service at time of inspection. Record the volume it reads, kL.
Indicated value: 658862.22 kL
